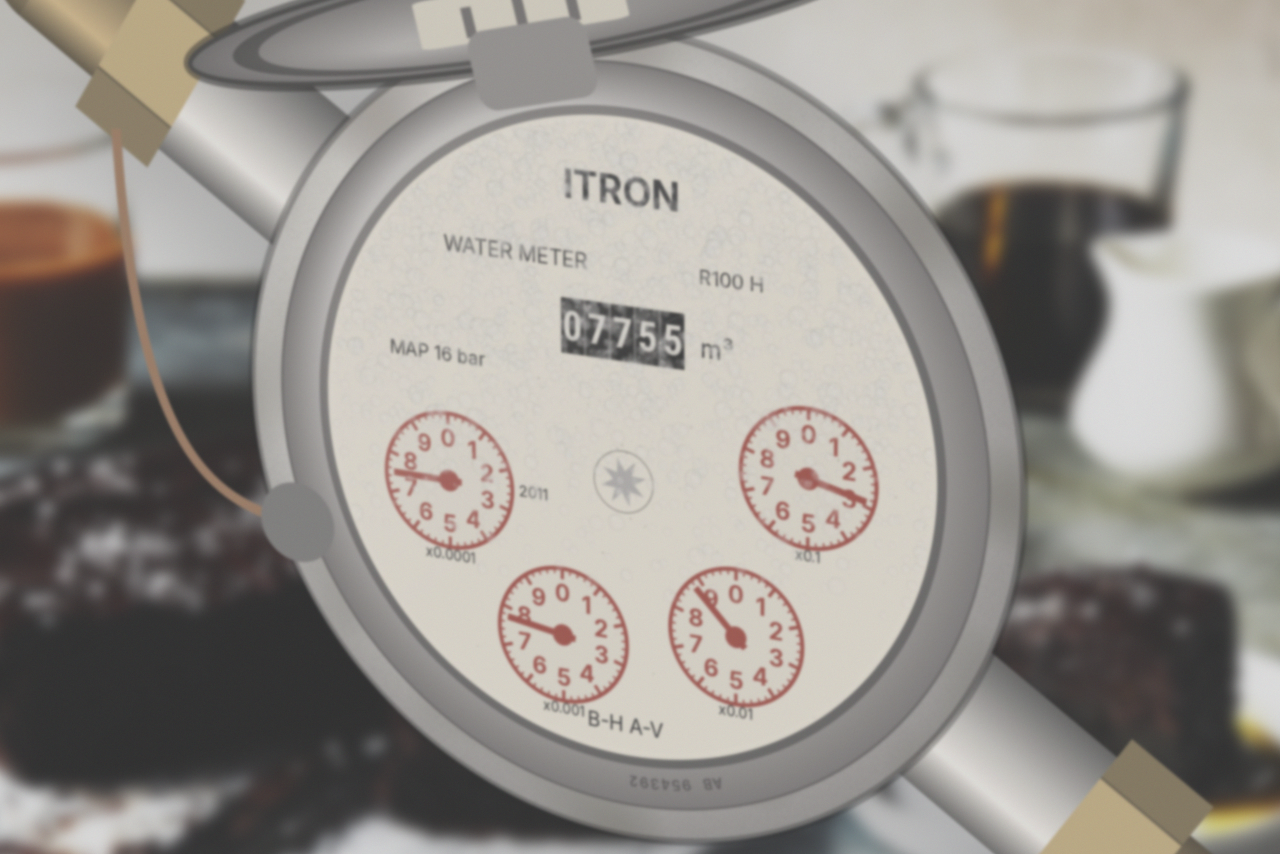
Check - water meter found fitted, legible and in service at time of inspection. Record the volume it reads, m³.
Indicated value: 7755.2877 m³
